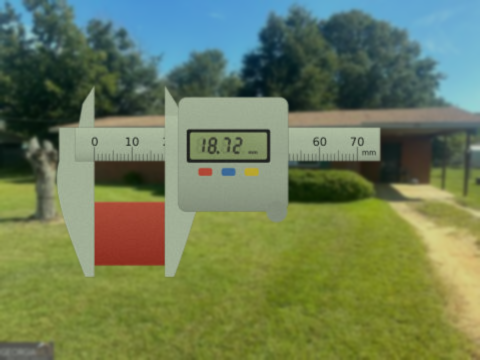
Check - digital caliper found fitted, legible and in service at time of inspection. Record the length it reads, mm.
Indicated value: 18.72 mm
